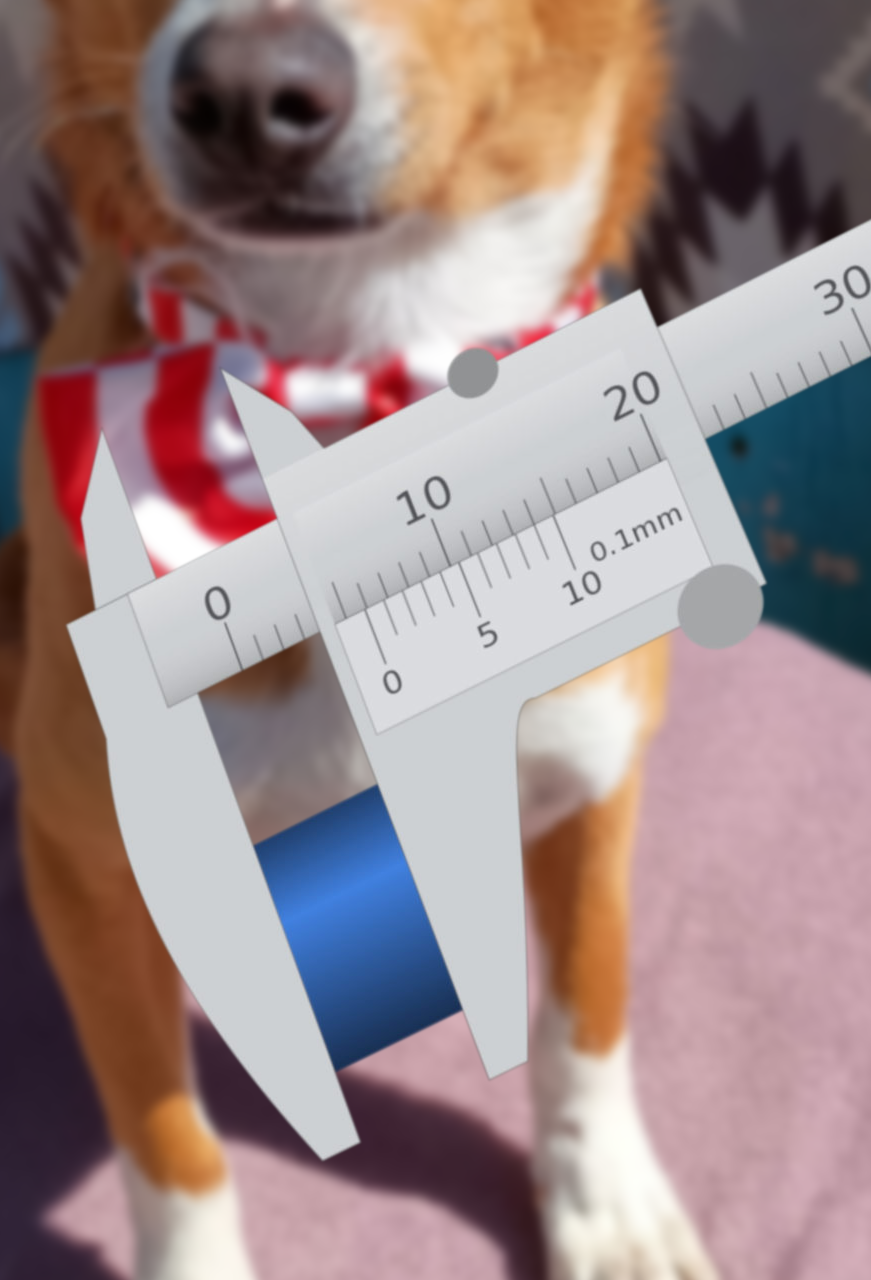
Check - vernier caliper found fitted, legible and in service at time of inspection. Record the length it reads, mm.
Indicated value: 5.9 mm
